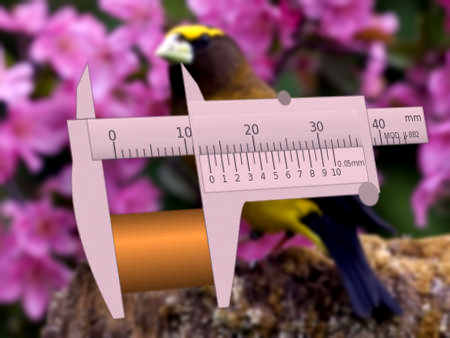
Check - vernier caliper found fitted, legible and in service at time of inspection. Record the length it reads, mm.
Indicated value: 13.0 mm
